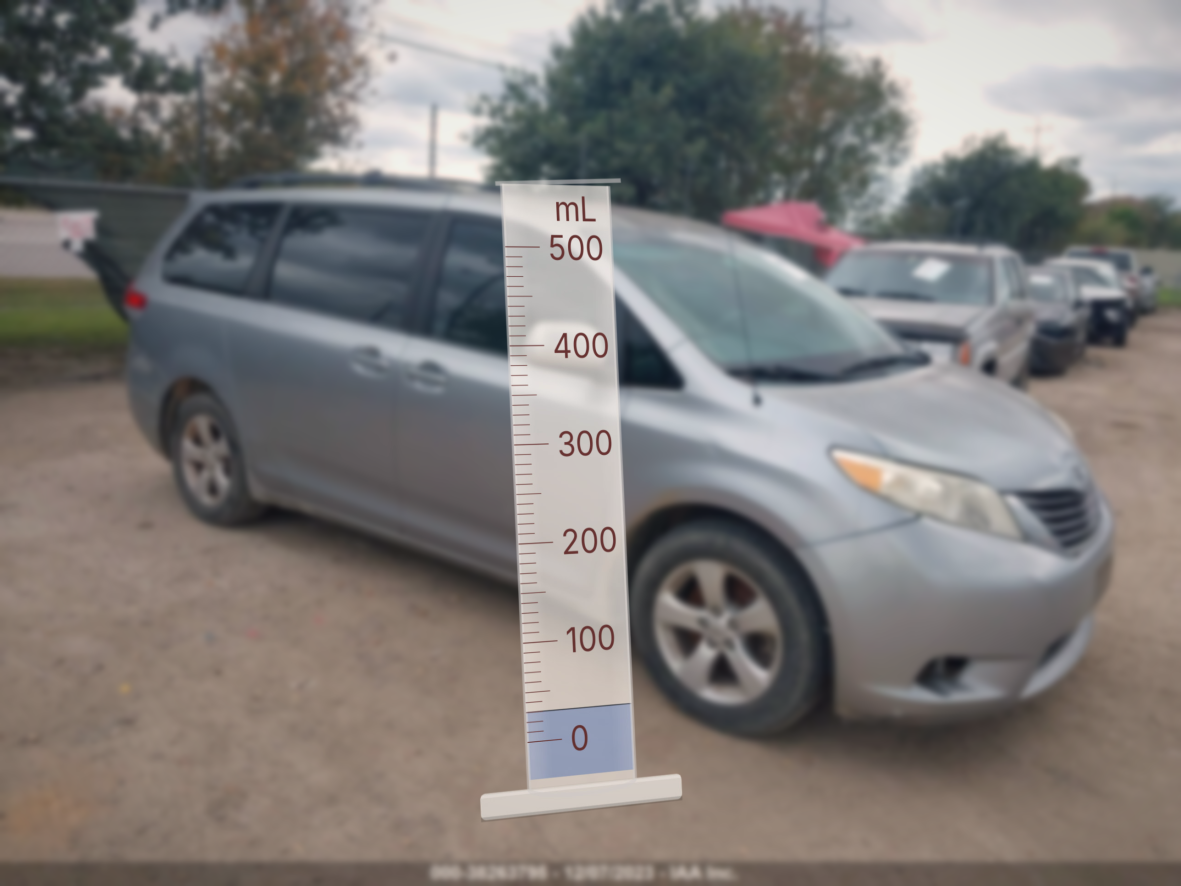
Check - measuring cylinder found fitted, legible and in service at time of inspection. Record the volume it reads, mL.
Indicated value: 30 mL
